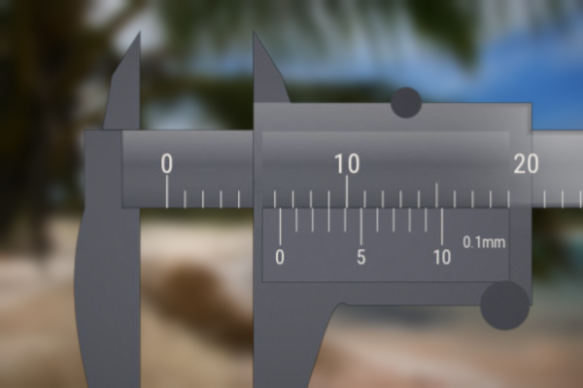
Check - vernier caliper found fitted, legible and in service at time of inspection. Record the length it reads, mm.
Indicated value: 6.3 mm
